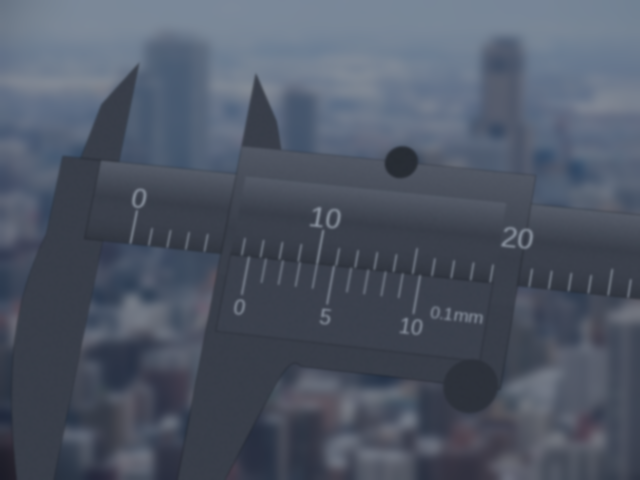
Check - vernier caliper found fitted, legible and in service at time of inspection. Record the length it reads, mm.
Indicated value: 6.4 mm
